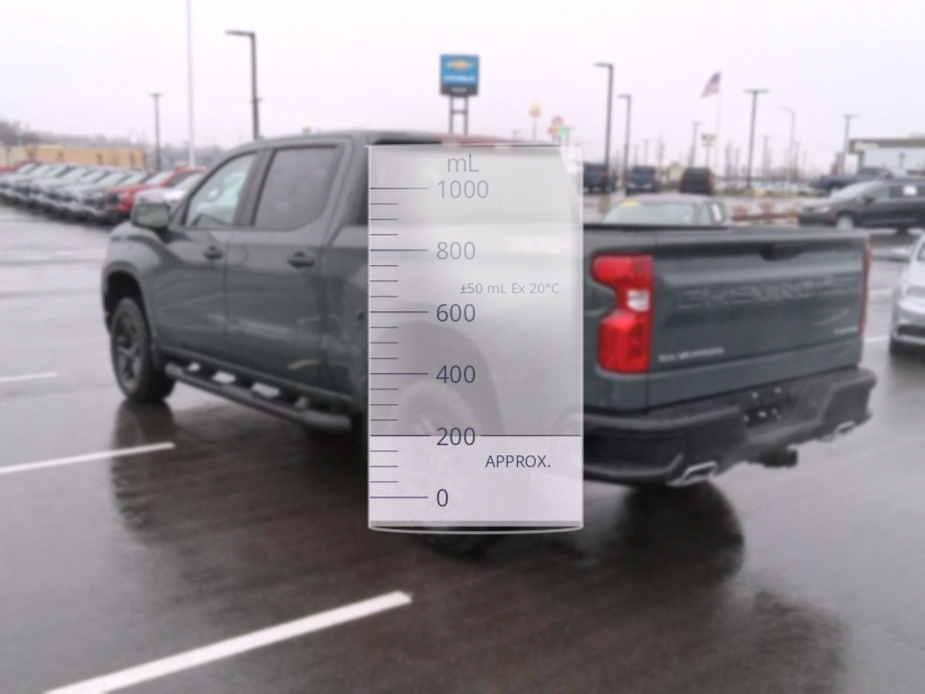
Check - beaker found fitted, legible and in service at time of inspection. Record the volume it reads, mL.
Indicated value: 200 mL
